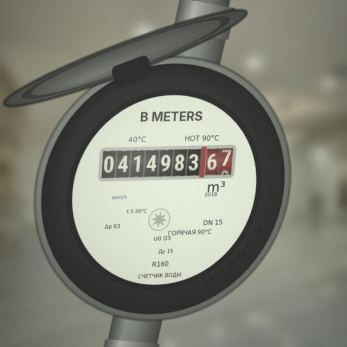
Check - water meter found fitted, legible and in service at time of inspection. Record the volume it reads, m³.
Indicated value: 414983.67 m³
